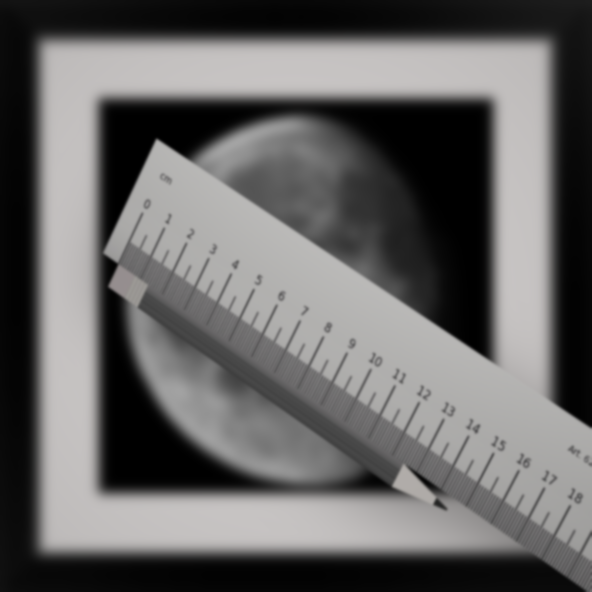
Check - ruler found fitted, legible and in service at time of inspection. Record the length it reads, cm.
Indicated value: 14.5 cm
